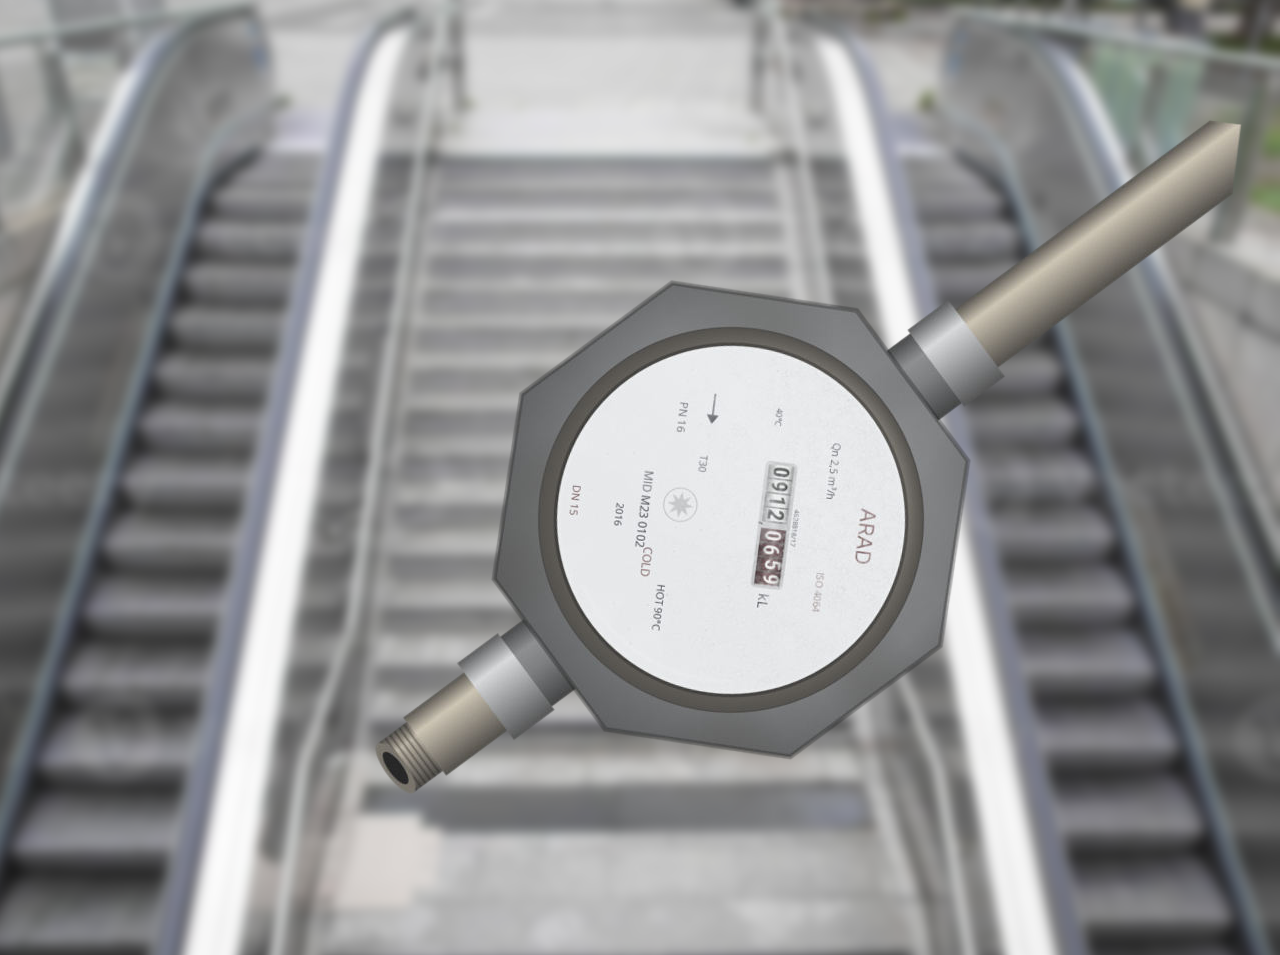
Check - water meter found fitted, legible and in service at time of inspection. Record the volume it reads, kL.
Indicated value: 912.0659 kL
